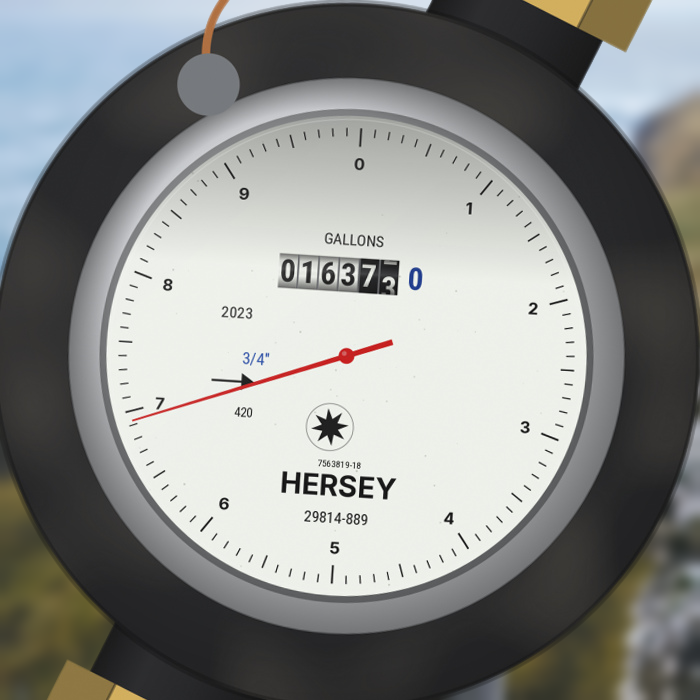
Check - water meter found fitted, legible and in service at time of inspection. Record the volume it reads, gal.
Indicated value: 163726.9 gal
